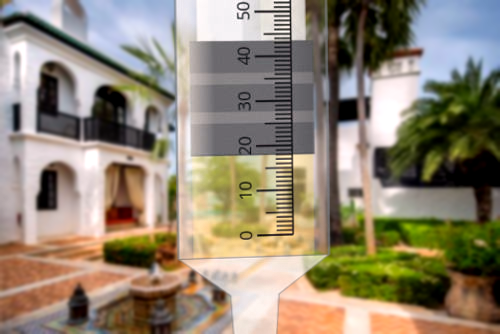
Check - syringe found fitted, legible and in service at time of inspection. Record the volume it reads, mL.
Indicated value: 18 mL
